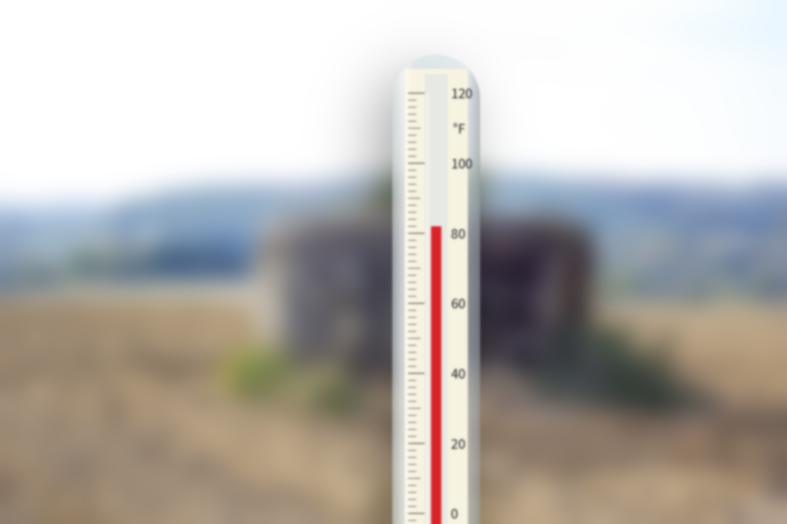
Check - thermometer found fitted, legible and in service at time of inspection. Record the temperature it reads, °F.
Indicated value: 82 °F
